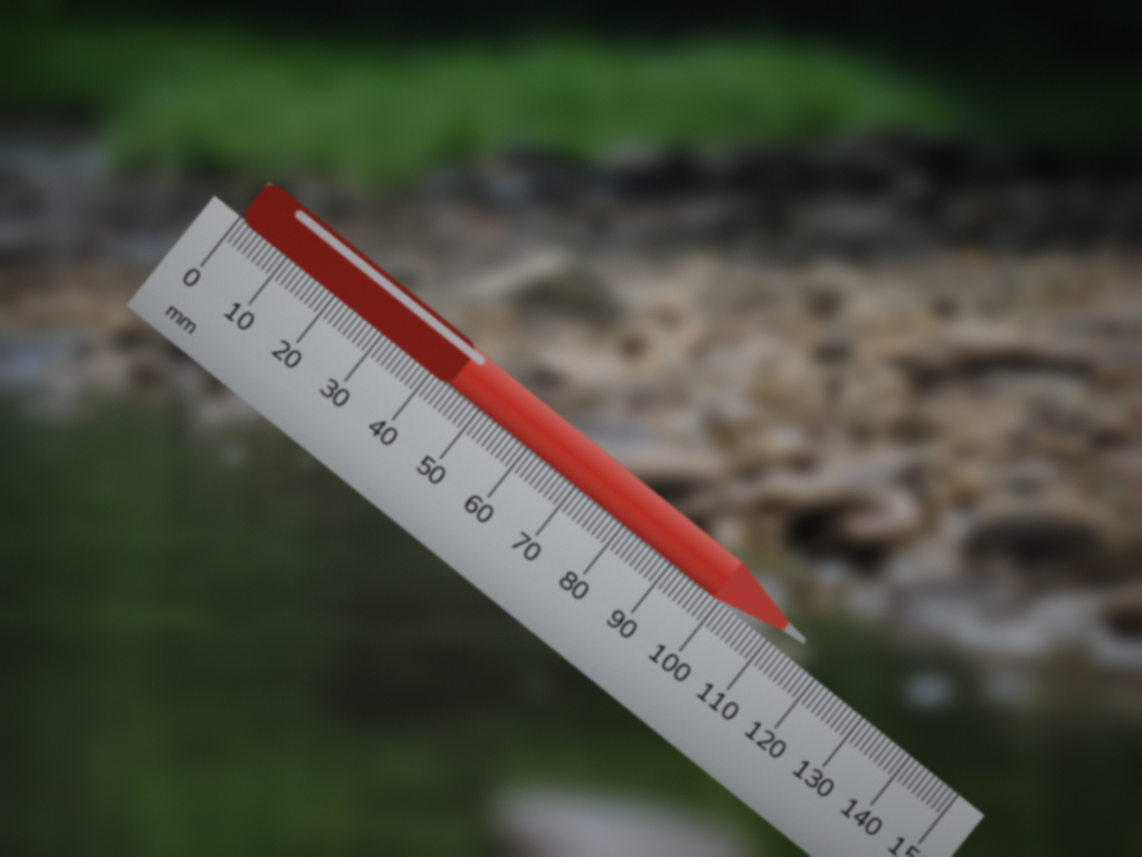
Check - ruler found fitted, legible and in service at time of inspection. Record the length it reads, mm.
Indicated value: 115 mm
